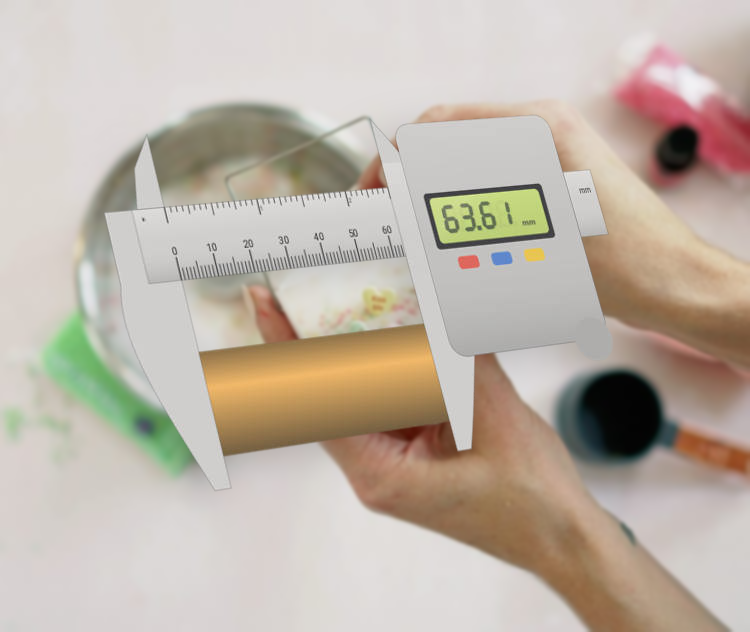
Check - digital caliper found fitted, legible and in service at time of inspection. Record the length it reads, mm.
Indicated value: 63.61 mm
